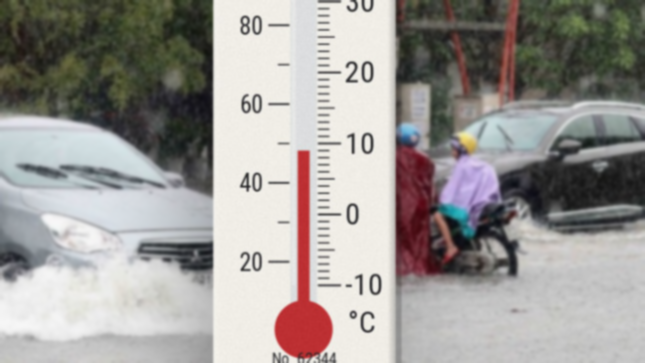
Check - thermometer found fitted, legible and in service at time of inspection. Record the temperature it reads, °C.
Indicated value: 9 °C
